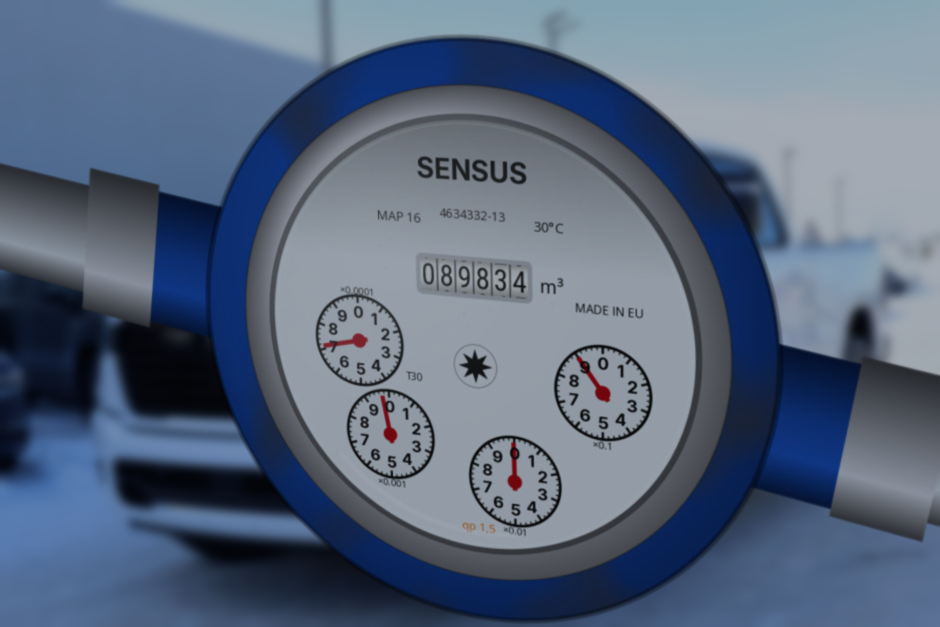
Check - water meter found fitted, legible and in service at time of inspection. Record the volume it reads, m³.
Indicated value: 89834.8997 m³
